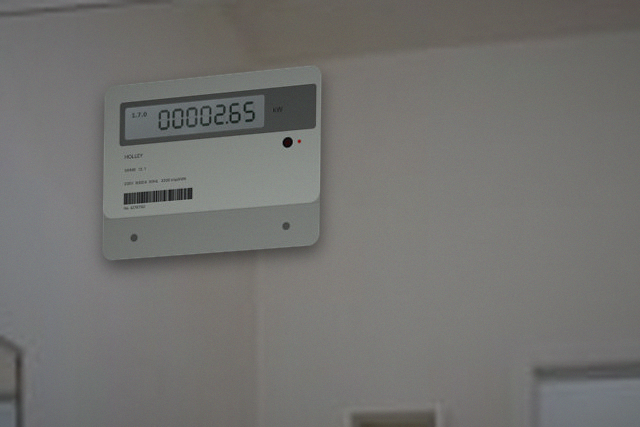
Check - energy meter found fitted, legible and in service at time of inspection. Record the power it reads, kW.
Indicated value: 2.65 kW
